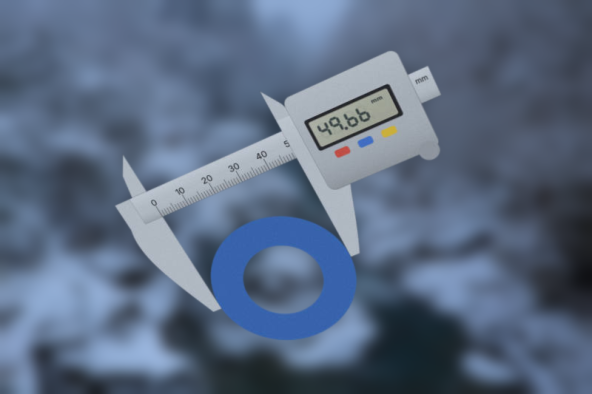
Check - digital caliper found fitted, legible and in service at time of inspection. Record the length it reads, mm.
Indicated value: 49.66 mm
